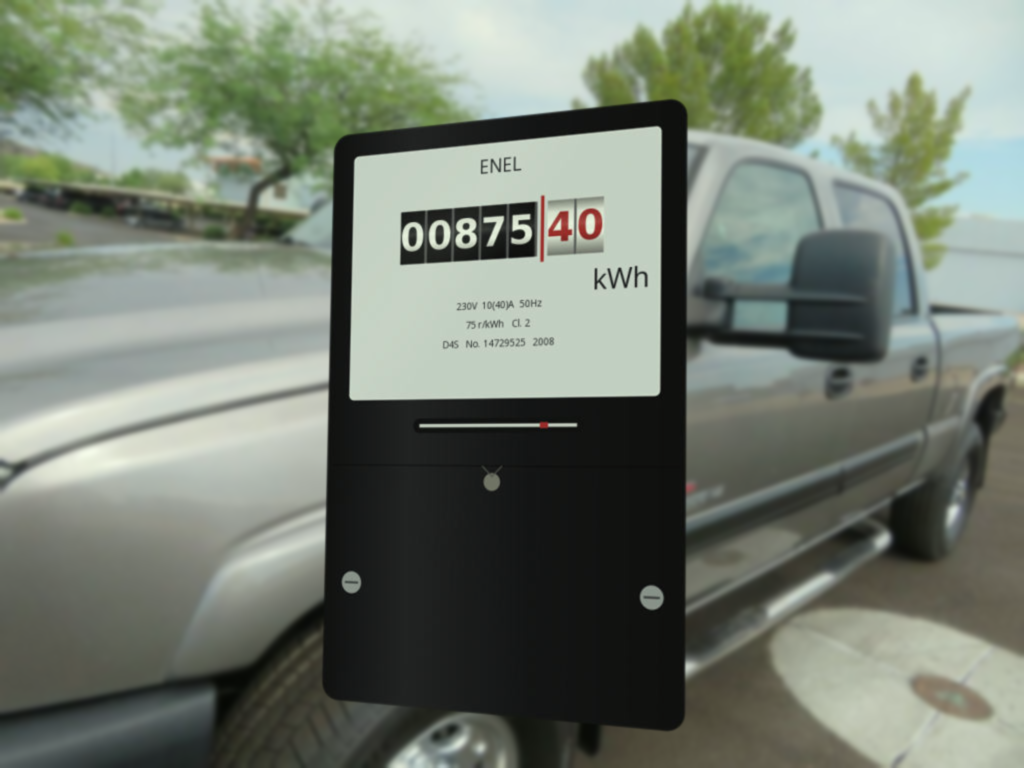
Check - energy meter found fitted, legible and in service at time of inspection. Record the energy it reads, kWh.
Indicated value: 875.40 kWh
